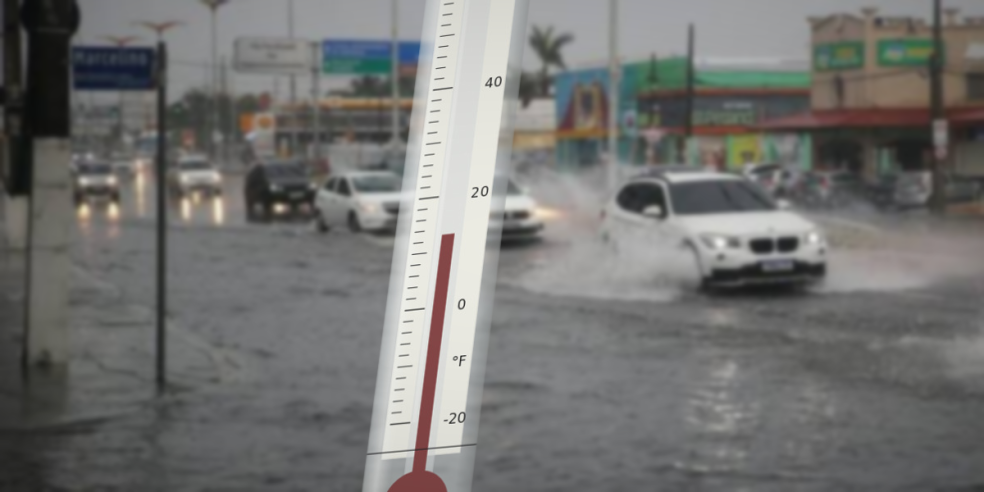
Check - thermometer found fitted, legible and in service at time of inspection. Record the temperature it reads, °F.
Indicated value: 13 °F
